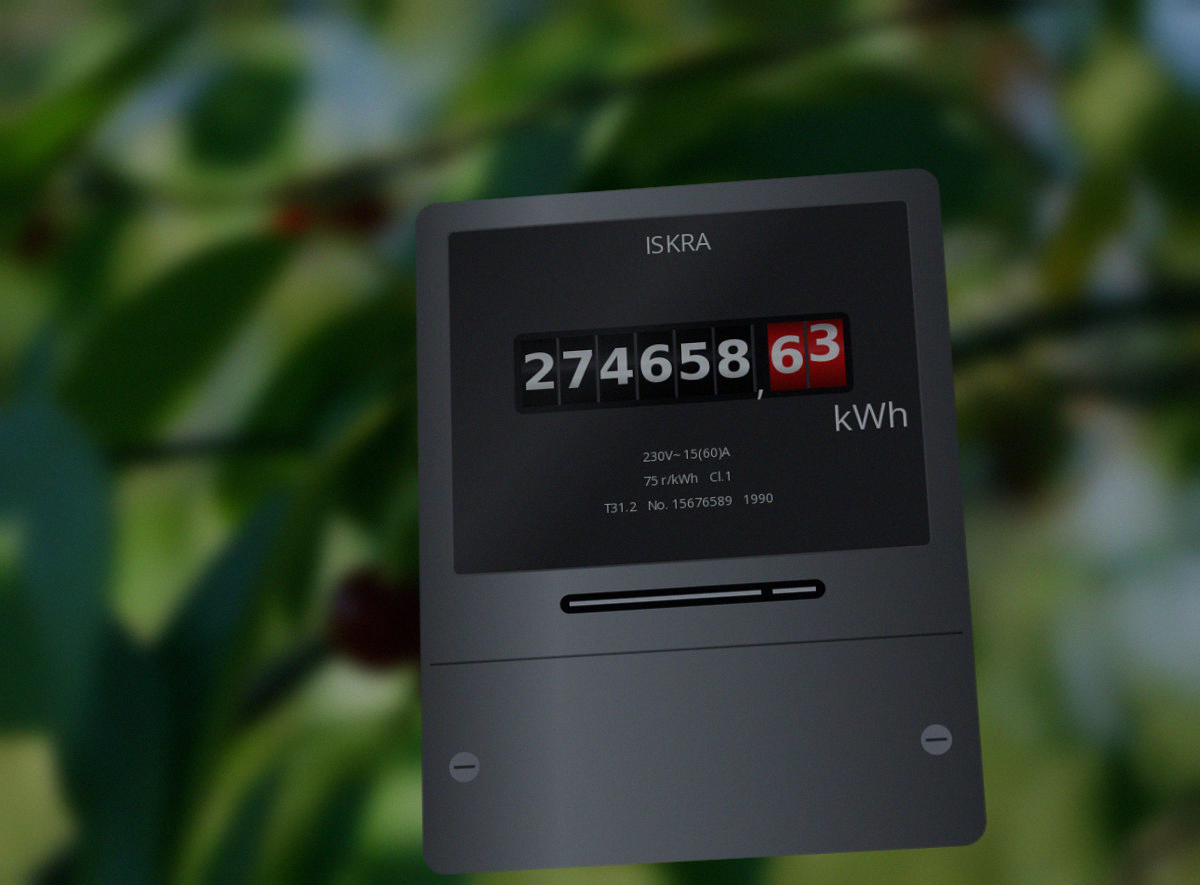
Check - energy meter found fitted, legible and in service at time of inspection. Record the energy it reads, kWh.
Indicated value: 274658.63 kWh
